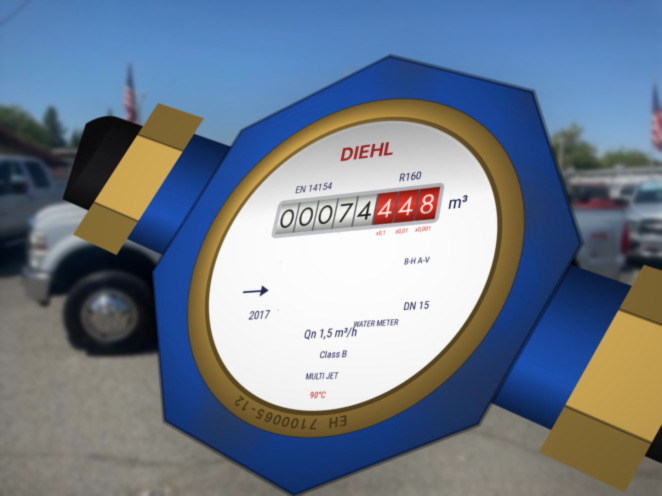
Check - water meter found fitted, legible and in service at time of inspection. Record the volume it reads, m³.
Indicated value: 74.448 m³
